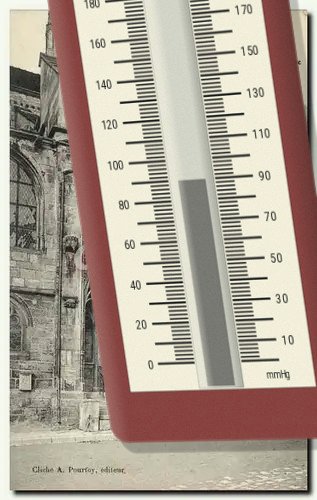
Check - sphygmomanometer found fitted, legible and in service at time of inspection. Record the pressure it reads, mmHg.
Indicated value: 90 mmHg
